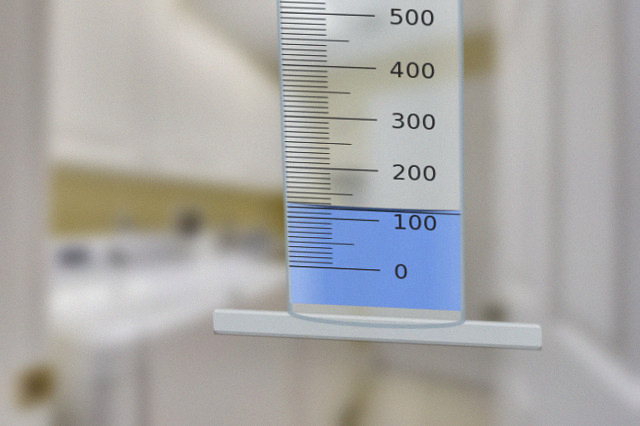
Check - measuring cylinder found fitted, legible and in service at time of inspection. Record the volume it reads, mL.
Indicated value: 120 mL
